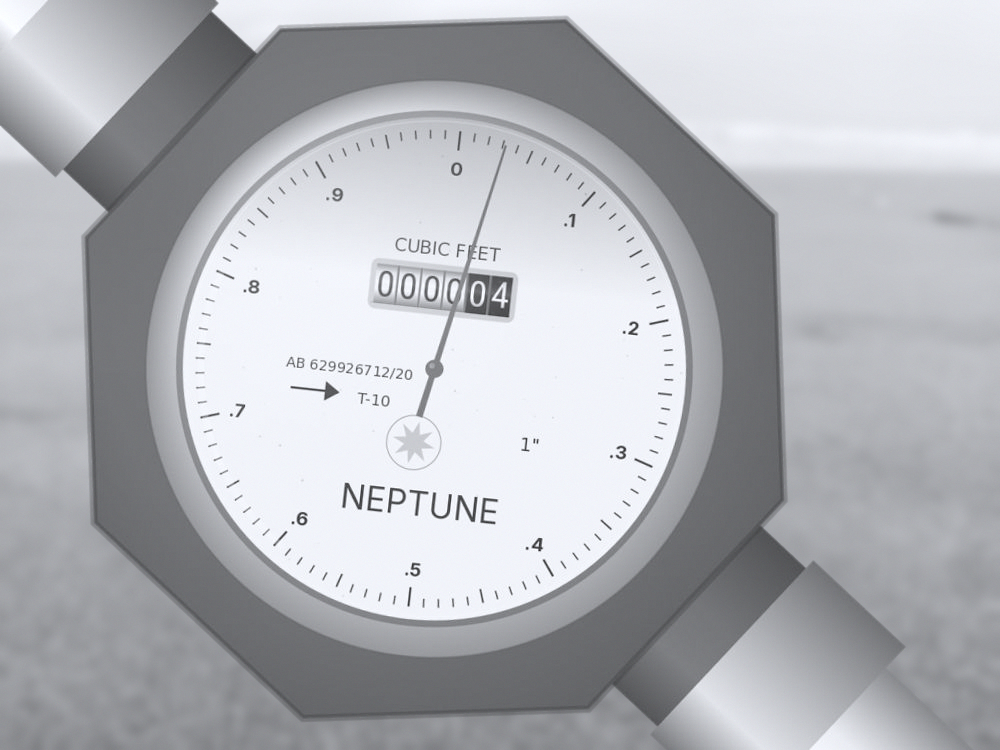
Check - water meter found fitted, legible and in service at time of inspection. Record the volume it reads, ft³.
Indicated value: 4.03 ft³
